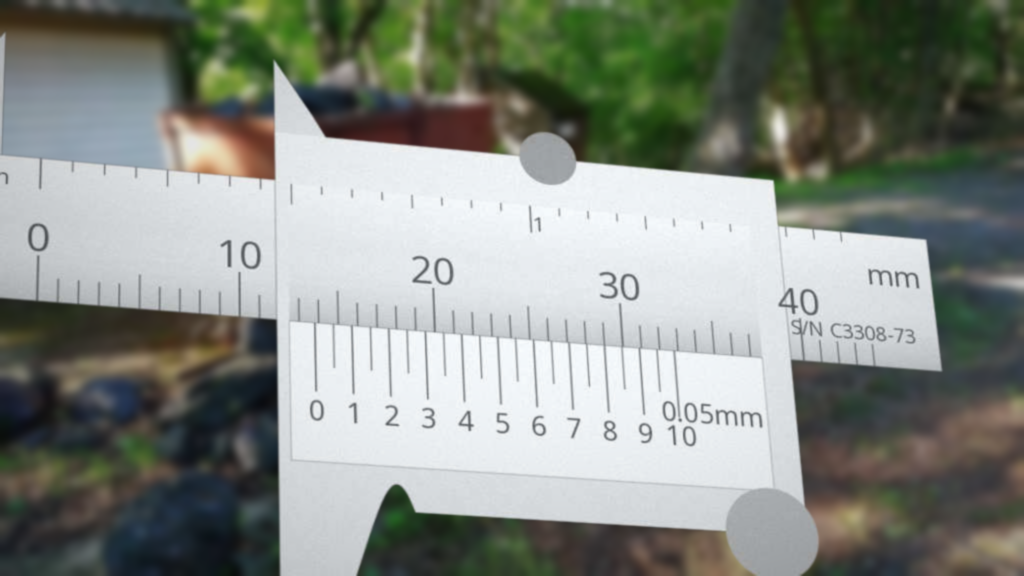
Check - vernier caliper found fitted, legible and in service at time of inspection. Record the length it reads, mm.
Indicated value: 13.8 mm
